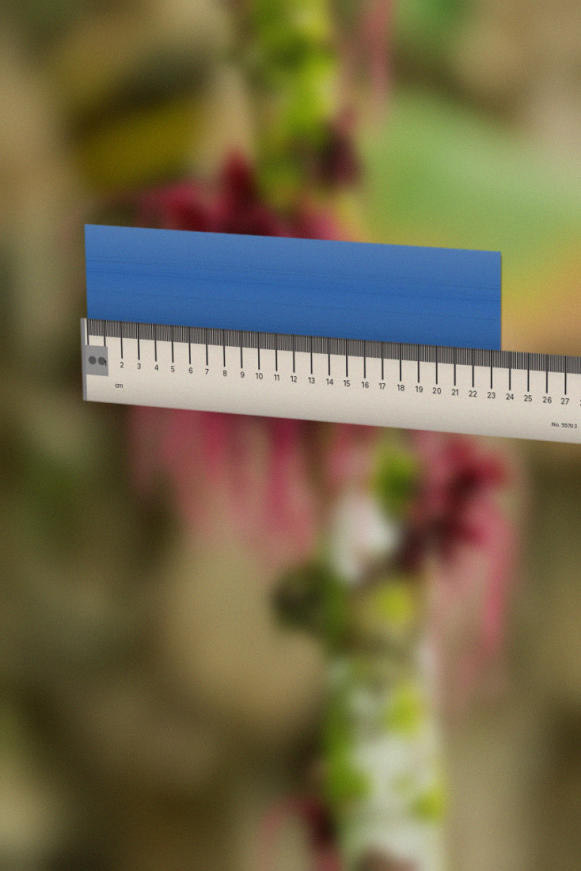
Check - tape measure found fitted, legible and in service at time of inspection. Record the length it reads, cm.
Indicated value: 23.5 cm
